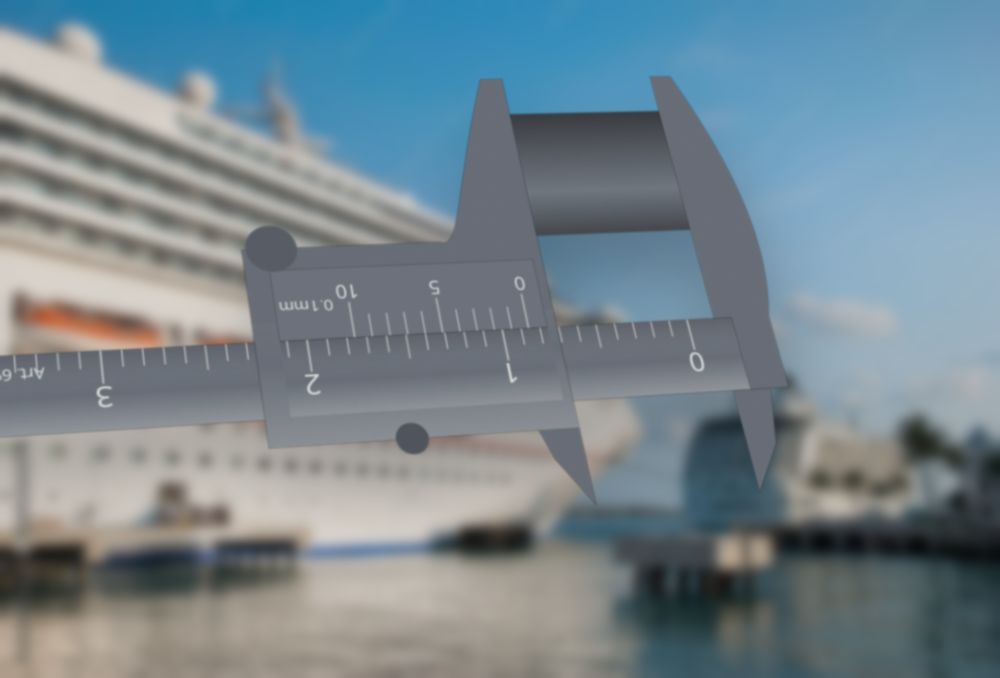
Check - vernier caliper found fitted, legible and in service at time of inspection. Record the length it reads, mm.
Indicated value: 8.6 mm
